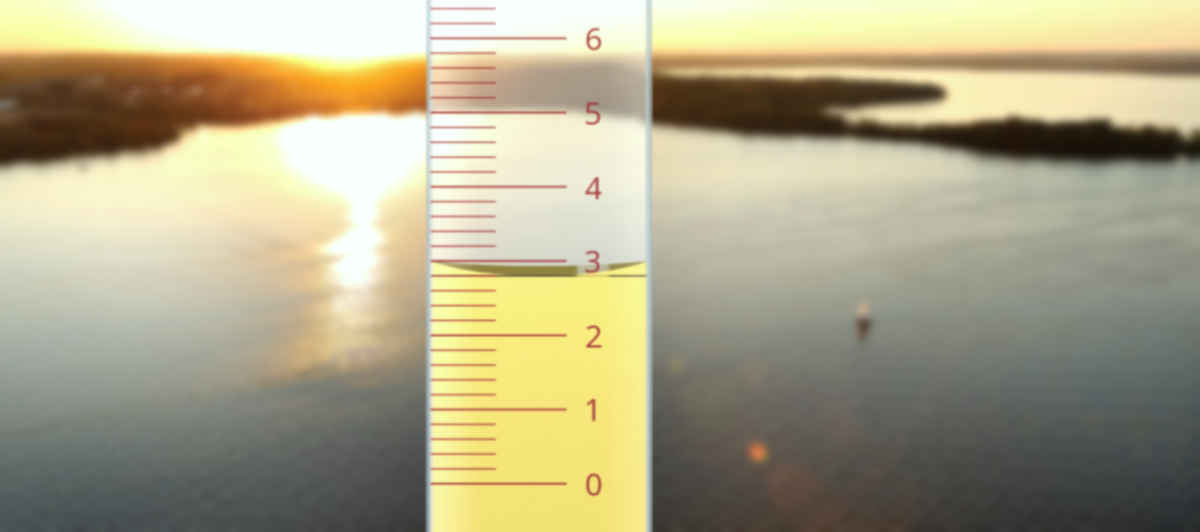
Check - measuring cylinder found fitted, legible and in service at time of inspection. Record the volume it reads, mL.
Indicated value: 2.8 mL
